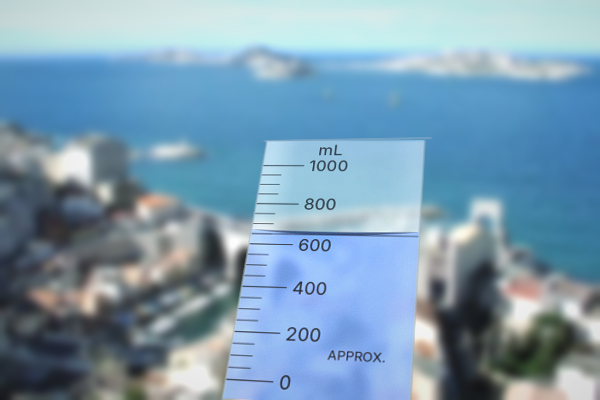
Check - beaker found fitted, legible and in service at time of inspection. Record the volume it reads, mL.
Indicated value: 650 mL
